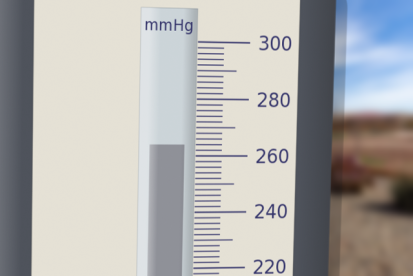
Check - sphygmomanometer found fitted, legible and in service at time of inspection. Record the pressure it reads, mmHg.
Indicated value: 264 mmHg
